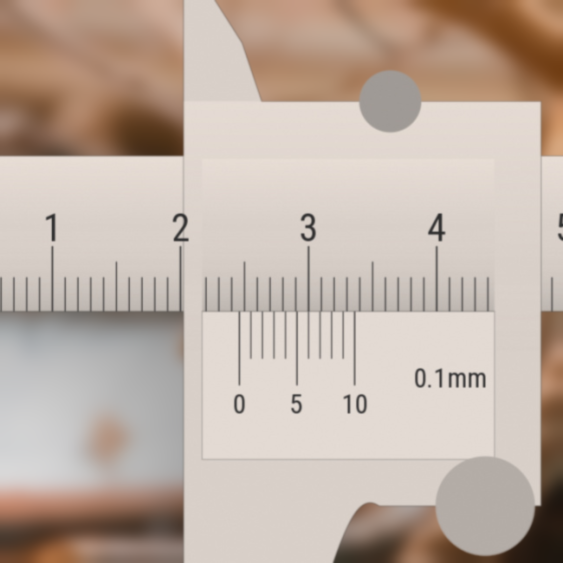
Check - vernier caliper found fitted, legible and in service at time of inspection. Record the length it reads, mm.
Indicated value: 24.6 mm
